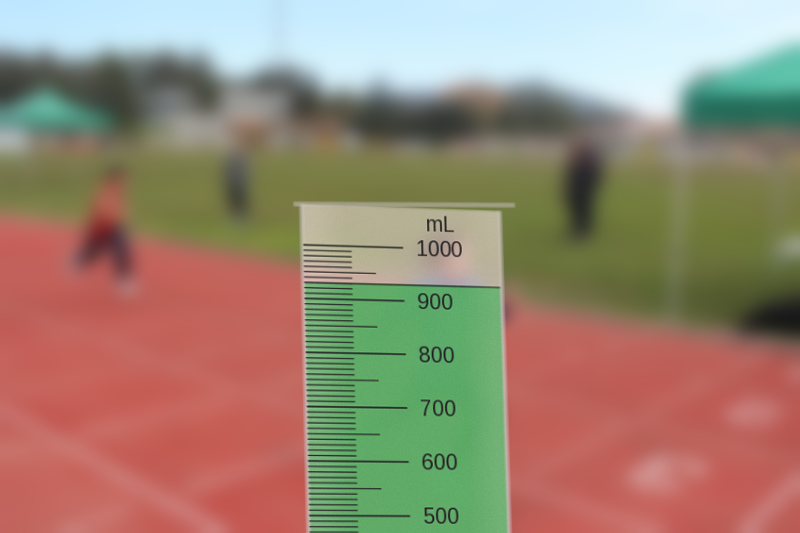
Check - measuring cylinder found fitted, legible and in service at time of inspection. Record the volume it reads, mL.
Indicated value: 930 mL
